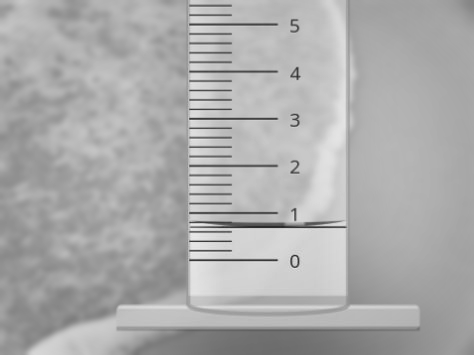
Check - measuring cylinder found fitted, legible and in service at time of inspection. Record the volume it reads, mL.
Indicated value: 0.7 mL
